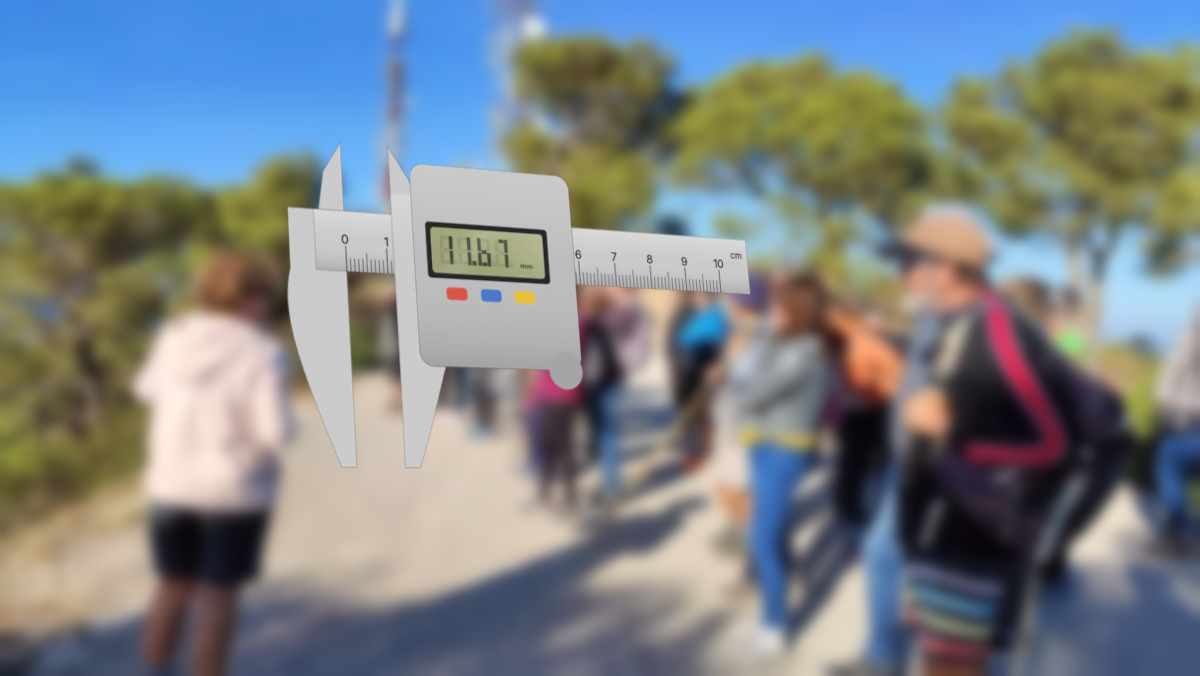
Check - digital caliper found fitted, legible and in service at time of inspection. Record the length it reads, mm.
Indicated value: 11.67 mm
